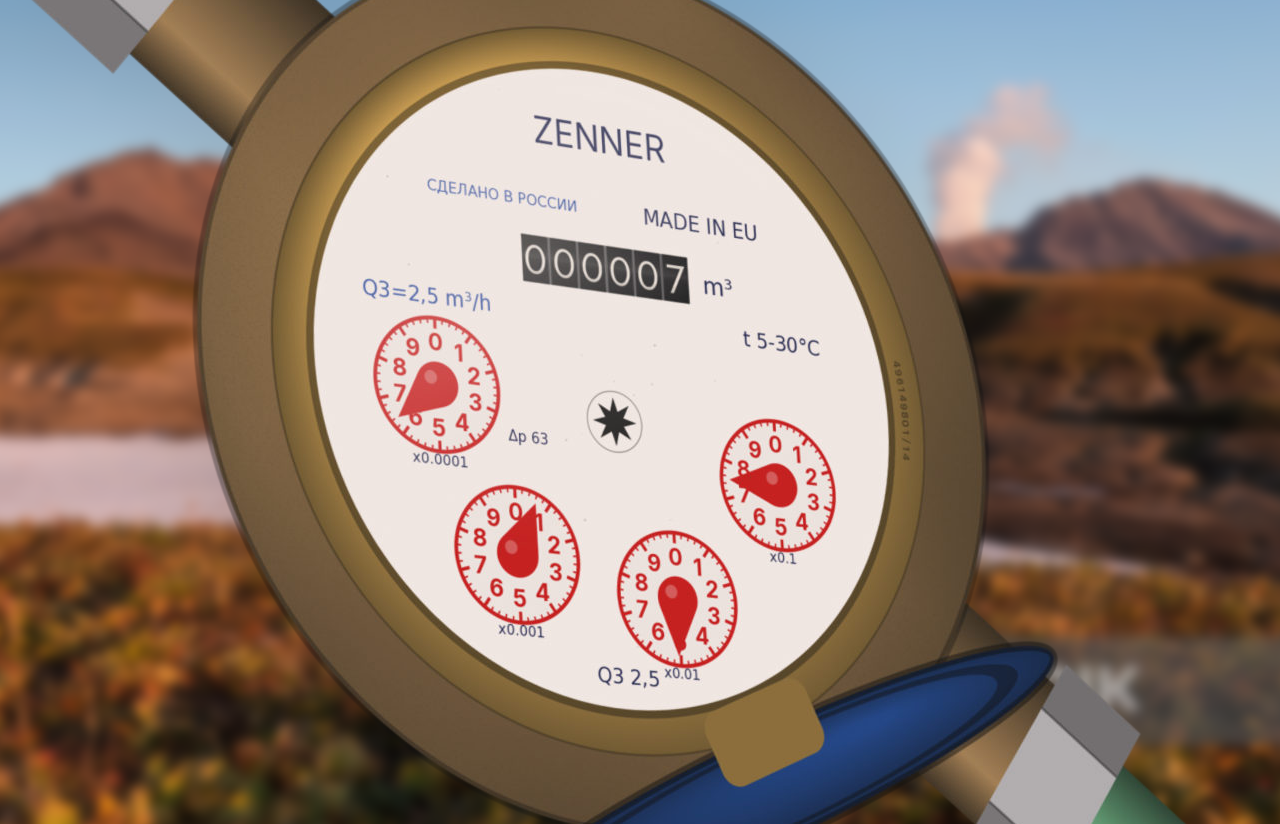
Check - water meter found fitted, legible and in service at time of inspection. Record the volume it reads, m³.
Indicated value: 7.7506 m³
